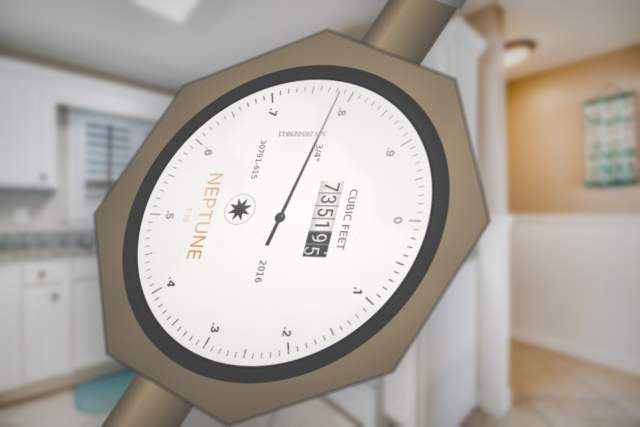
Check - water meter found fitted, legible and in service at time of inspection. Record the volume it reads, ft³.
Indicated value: 735194.78 ft³
